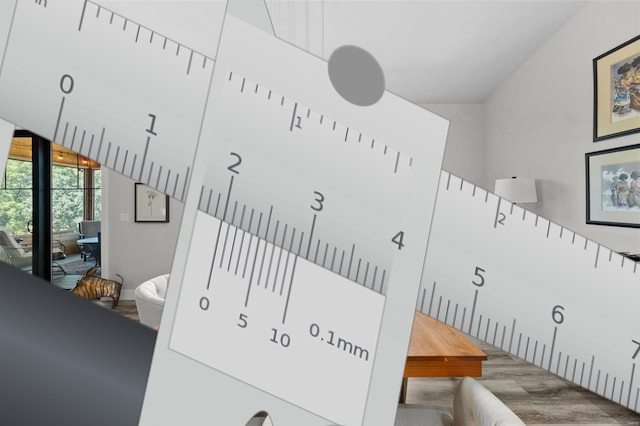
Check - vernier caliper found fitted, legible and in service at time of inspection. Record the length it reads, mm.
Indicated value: 19.8 mm
